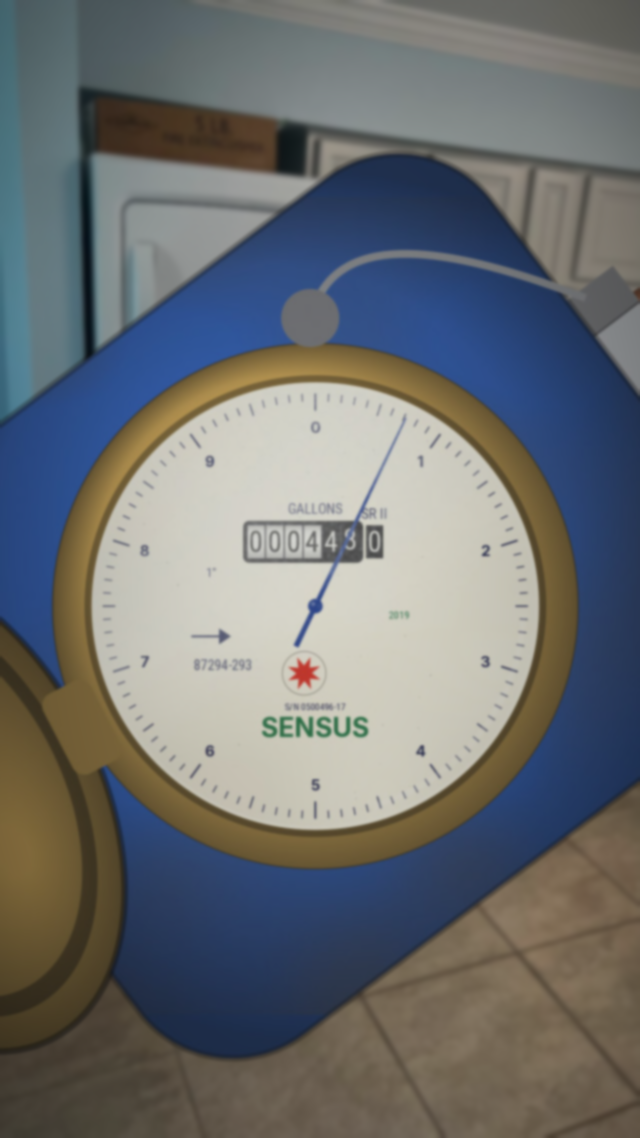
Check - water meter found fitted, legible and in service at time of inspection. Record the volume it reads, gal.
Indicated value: 4480.7 gal
